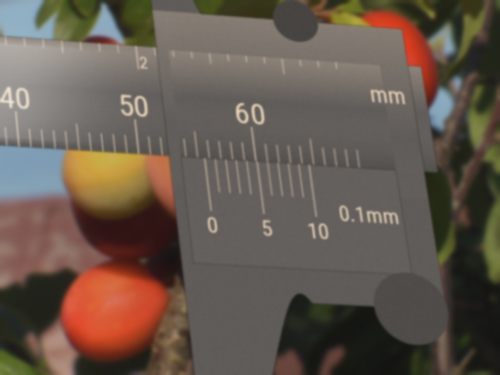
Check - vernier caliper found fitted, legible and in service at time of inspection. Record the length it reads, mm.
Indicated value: 55.6 mm
